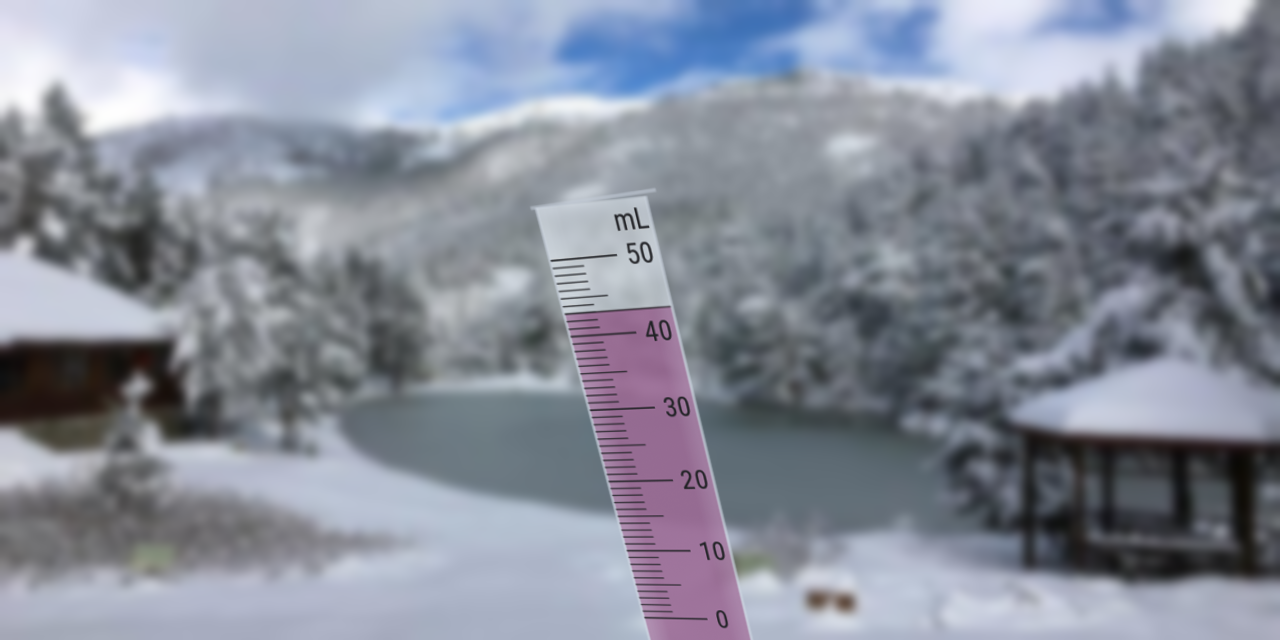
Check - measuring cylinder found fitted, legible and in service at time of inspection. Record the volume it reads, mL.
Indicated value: 43 mL
